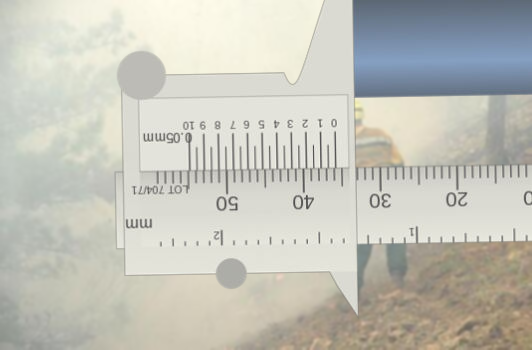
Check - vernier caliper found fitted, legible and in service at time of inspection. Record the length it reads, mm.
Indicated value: 35.8 mm
